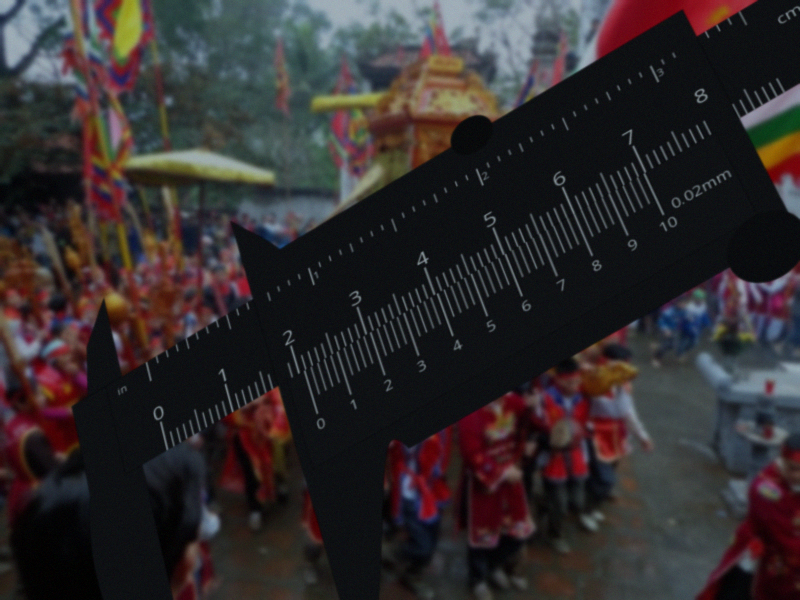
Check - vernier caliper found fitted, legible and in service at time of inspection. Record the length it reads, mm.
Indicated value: 20.8 mm
